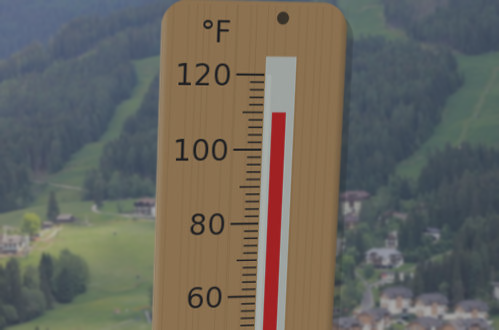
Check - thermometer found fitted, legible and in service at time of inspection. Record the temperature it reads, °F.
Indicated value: 110 °F
